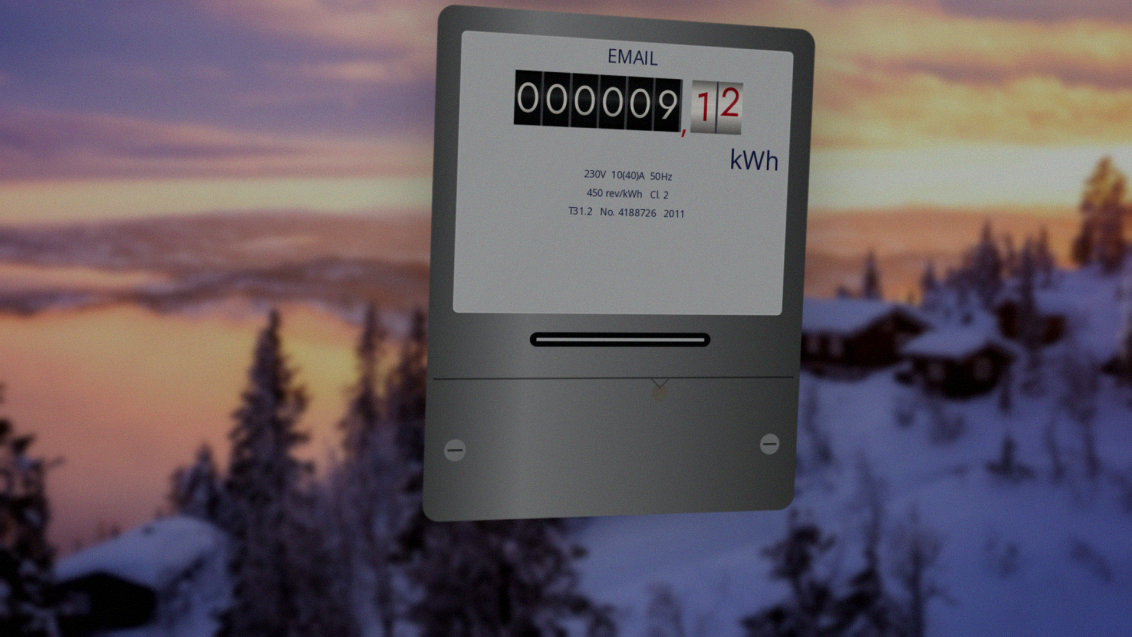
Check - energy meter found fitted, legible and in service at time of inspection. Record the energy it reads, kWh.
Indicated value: 9.12 kWh
